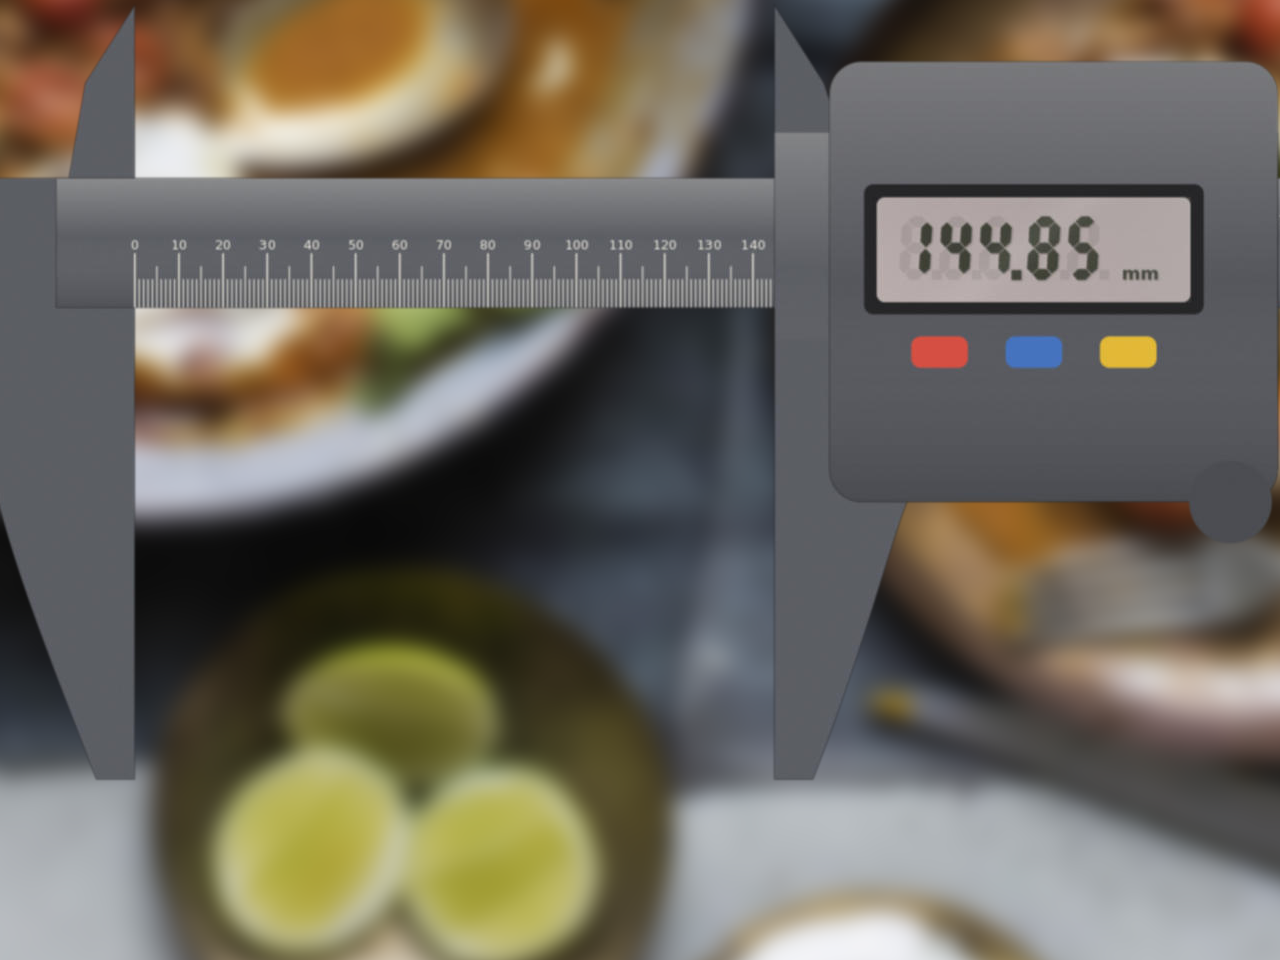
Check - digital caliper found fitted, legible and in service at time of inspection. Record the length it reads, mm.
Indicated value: 144.85 mm
